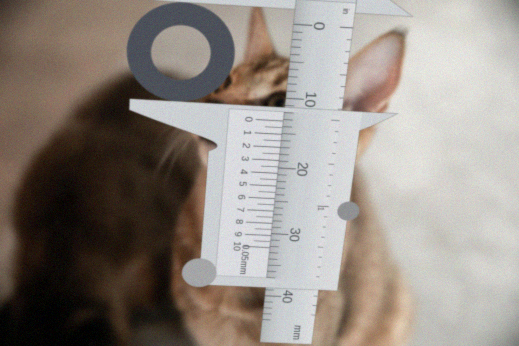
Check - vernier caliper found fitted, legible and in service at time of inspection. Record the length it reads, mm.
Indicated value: 13.2 mm
